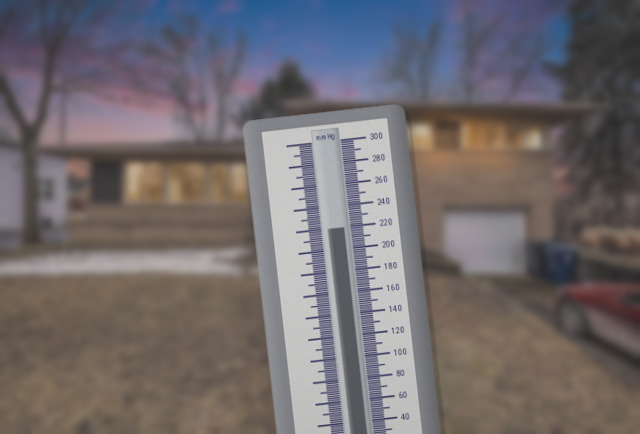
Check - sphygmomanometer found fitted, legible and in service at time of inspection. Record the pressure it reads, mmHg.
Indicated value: 220 mmHg
